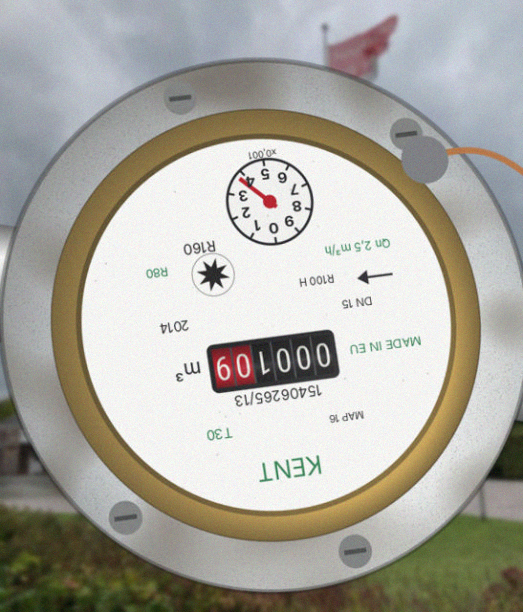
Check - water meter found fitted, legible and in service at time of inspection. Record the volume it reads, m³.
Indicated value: 1.093 m³
